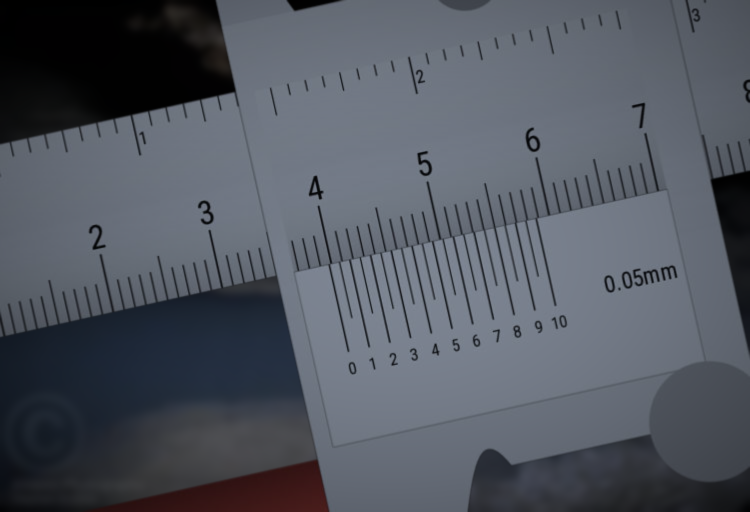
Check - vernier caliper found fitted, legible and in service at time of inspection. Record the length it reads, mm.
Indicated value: 39.8 mm
